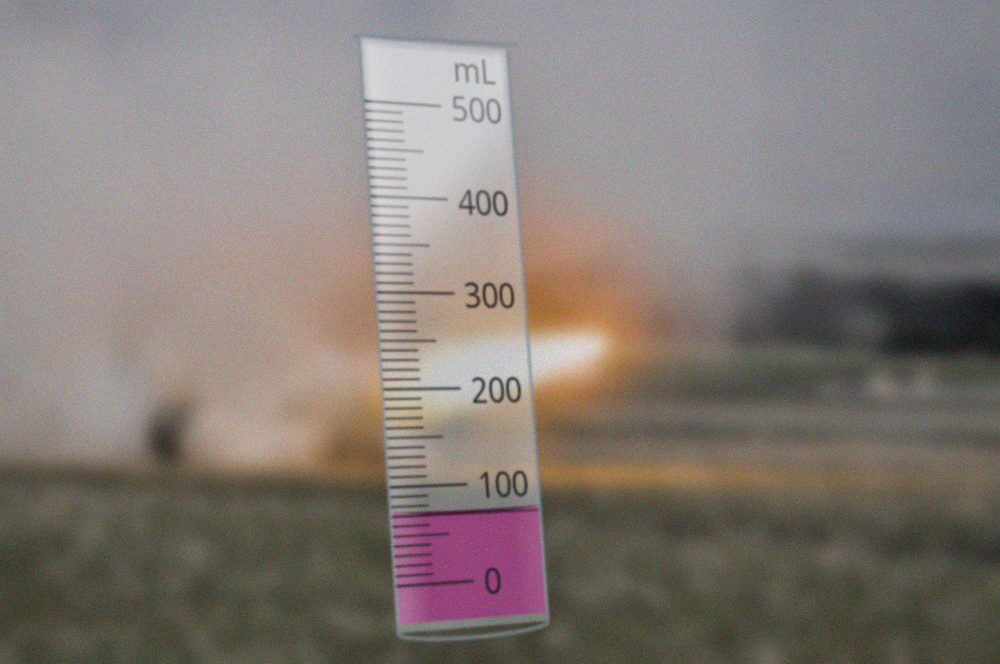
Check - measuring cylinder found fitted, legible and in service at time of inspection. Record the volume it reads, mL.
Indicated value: 70 mL
